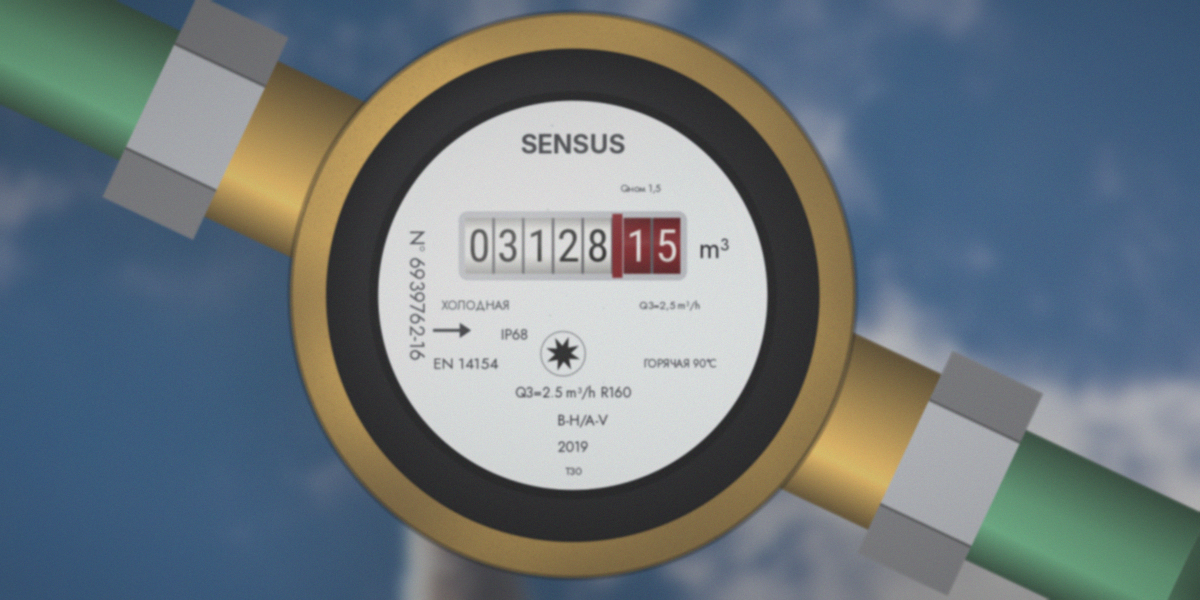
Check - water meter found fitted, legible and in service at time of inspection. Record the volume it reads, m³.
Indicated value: 3128.15 m³
